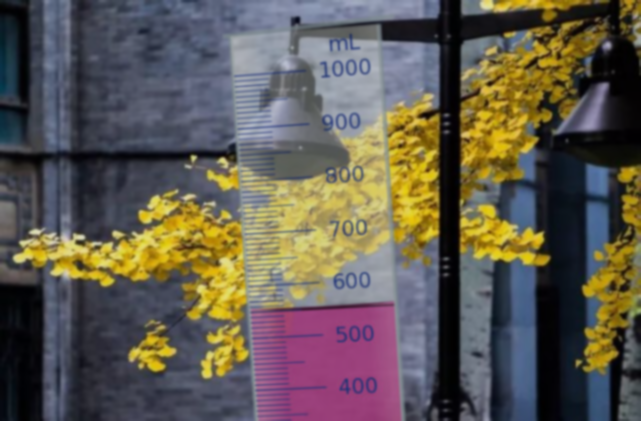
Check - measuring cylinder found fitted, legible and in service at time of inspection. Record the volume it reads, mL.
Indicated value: 550 mL
